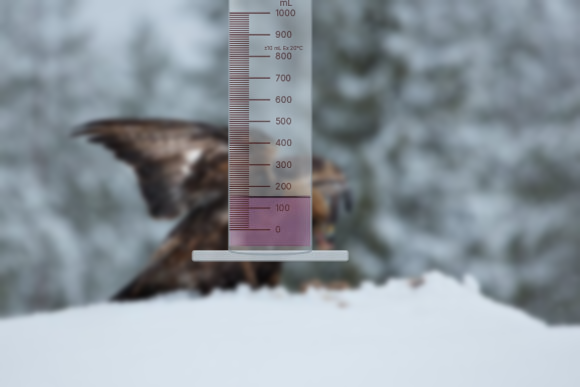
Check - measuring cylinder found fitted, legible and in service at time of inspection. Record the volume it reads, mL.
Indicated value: 150 mL
